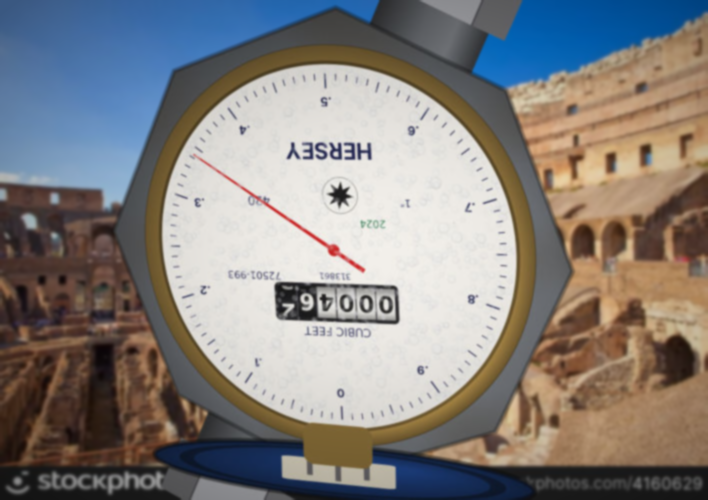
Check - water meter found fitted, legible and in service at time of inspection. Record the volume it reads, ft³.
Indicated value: 462.34 ft³
